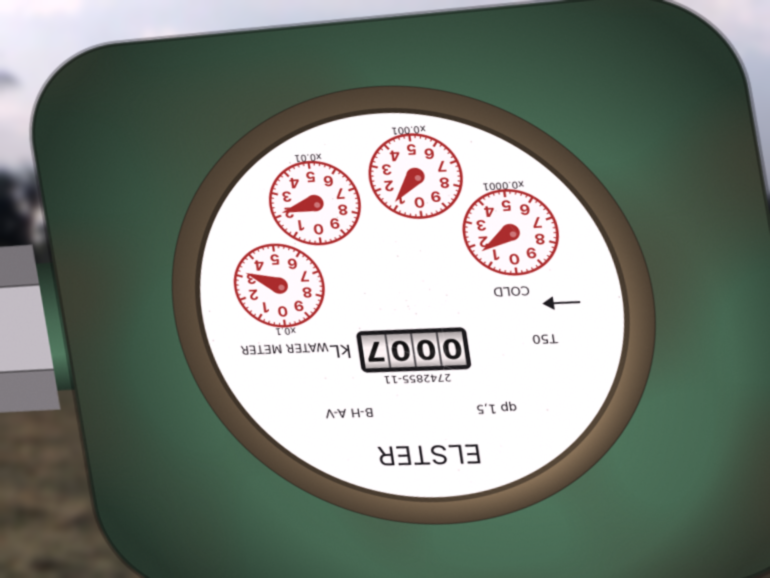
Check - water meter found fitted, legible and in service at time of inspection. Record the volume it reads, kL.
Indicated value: 7.3211 kL
